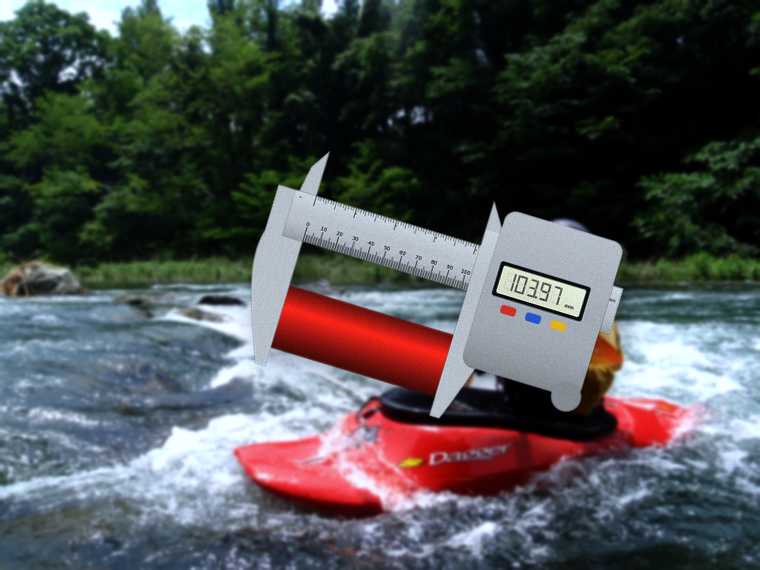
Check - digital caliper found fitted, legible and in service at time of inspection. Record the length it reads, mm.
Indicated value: 103.97 mm
